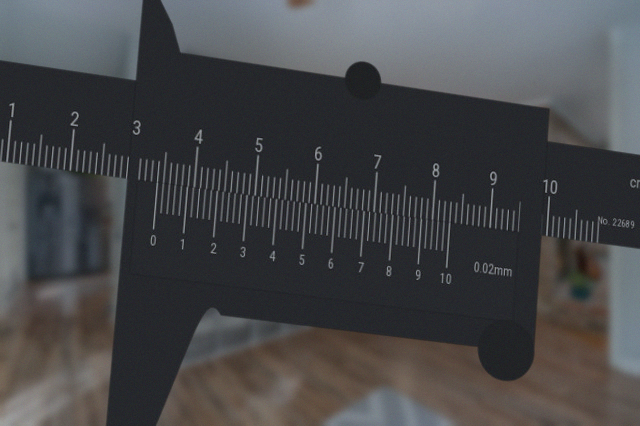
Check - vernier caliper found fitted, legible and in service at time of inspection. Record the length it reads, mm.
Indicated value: 34.0 mm
